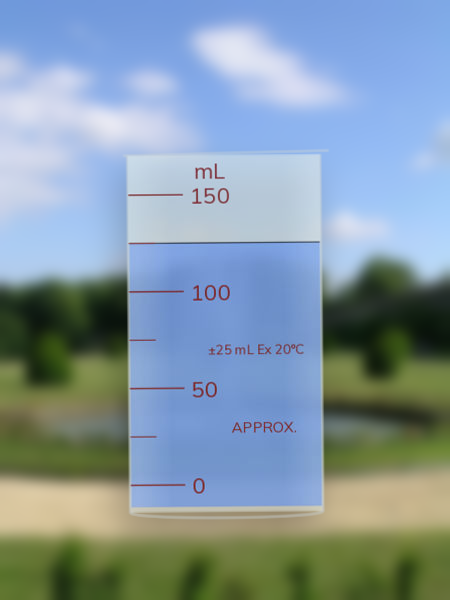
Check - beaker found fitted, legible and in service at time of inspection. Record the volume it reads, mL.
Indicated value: 125 mL
